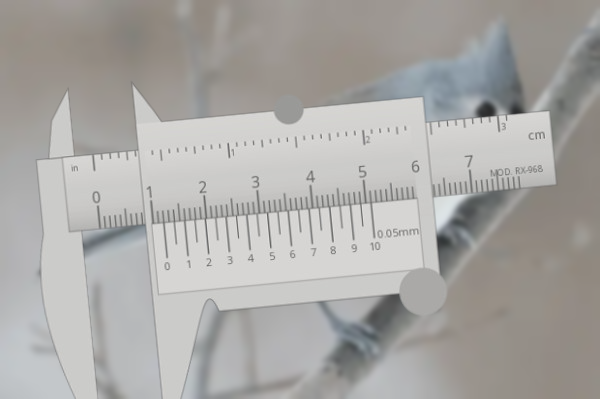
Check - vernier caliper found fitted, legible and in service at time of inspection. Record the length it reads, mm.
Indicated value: 12.0 mm
